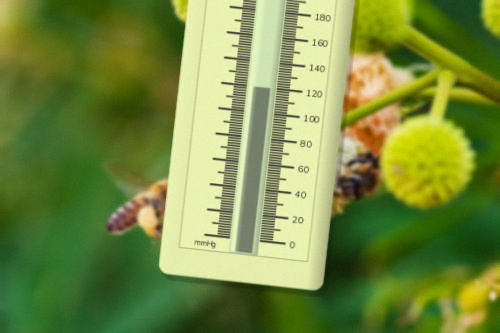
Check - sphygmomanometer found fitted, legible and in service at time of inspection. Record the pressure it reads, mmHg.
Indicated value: 120 mmHg
